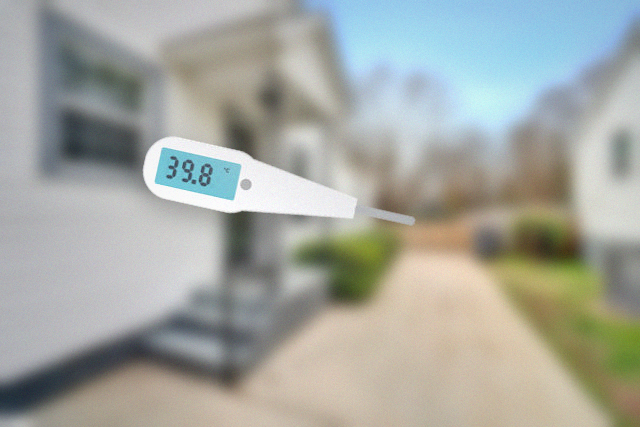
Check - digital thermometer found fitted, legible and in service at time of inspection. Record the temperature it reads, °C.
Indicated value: 39.8 °C
